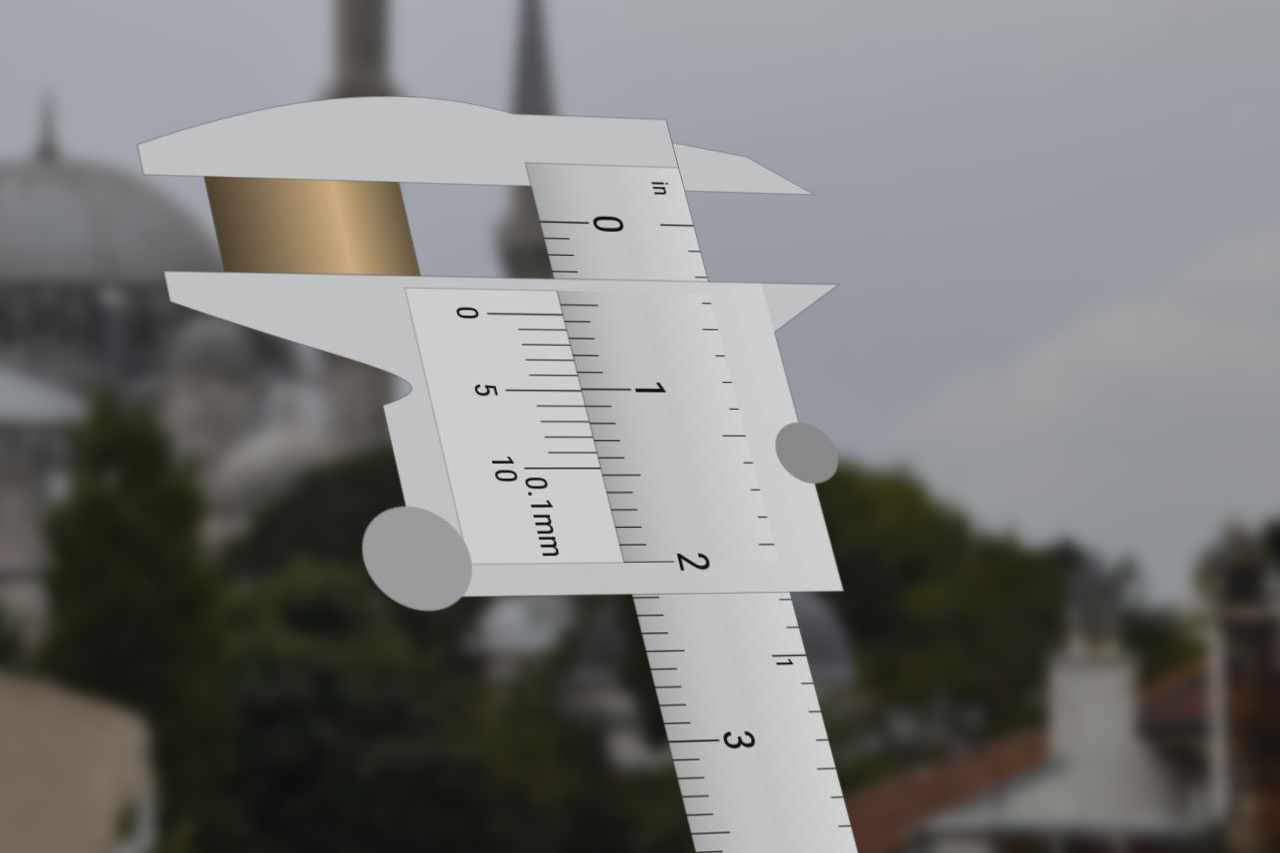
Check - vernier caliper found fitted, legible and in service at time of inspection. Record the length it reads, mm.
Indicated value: 5.6 mm
